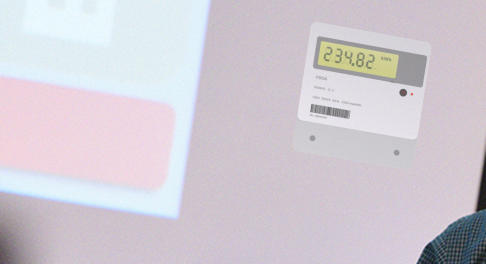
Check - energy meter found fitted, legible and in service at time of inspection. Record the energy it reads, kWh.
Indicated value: 234.82 kWh
